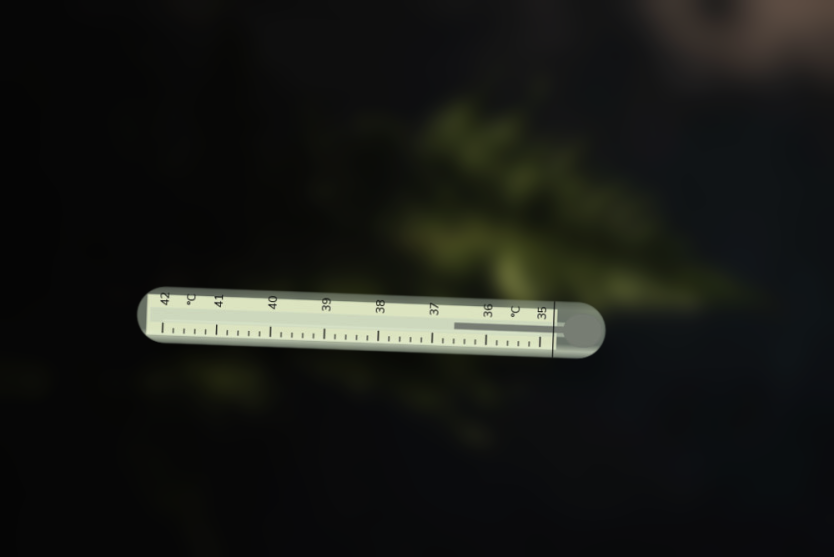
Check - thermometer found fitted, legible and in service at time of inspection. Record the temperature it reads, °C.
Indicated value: 36.6 °C
